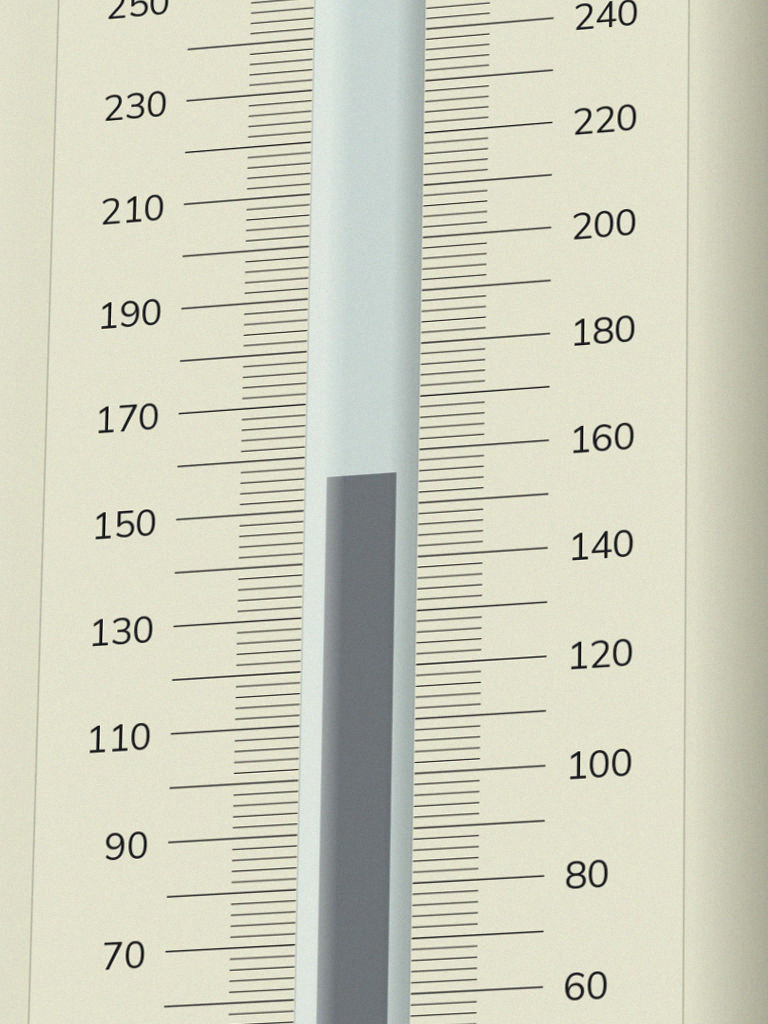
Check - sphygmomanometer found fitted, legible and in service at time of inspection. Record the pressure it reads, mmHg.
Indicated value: 156 mmHg
